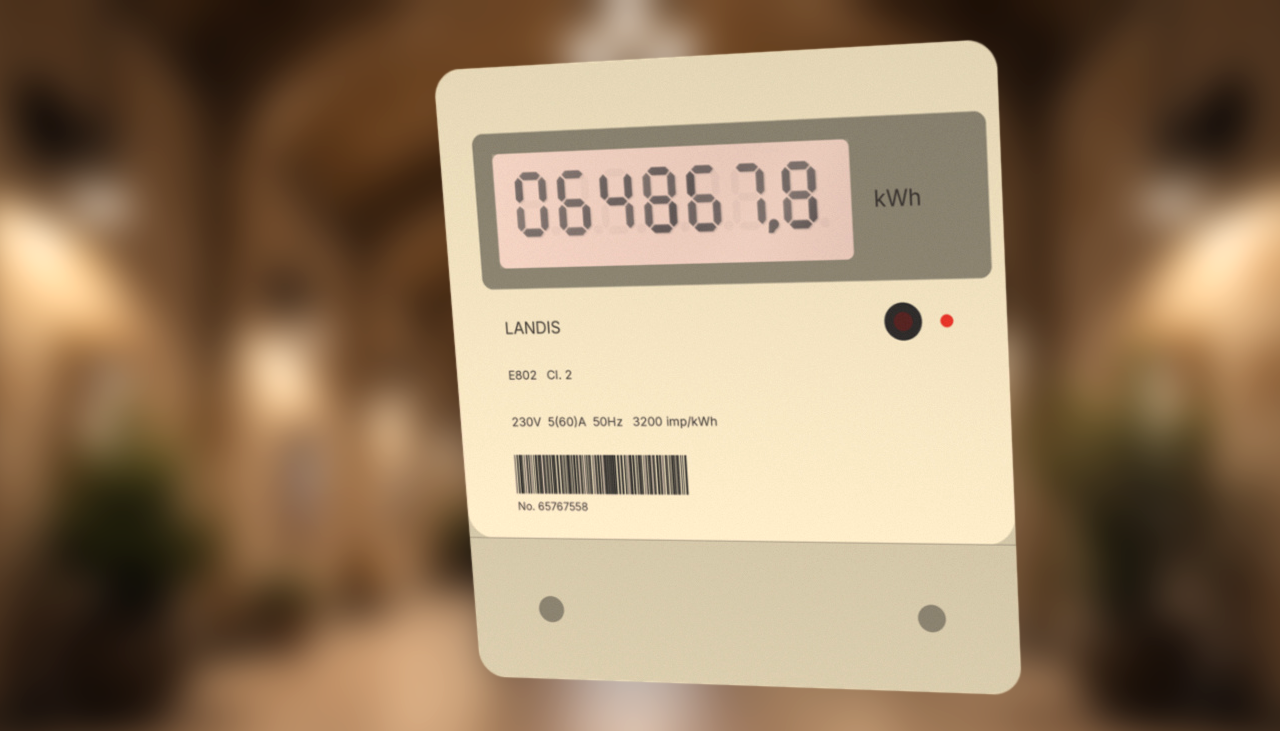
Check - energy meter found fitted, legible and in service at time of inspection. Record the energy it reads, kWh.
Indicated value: 64867.8 kWh
